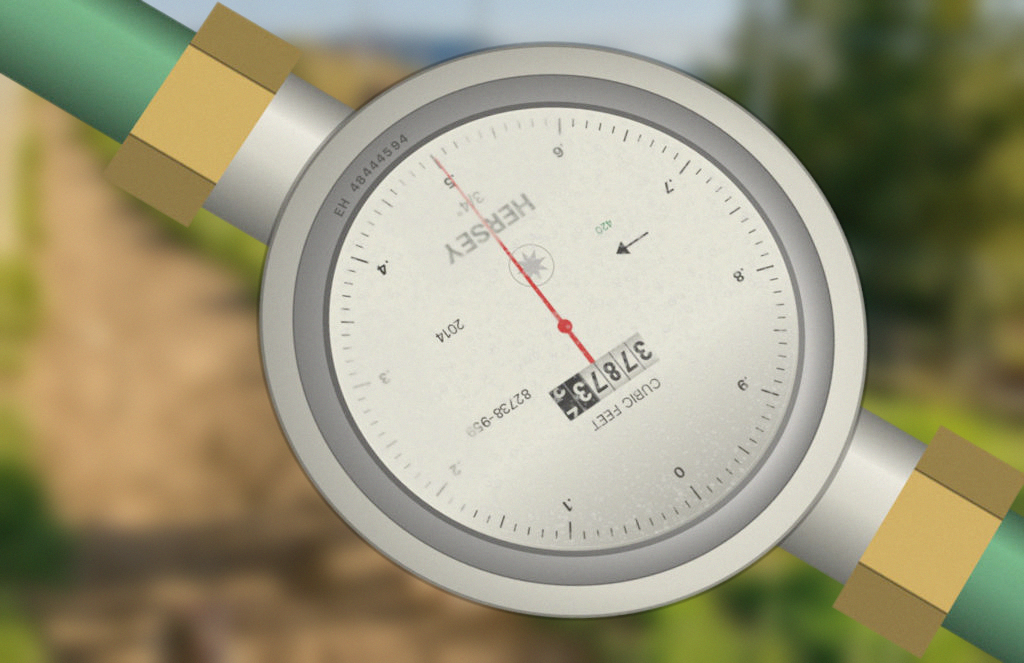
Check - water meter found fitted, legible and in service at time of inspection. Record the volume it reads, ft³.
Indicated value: 378732.50 ft³
